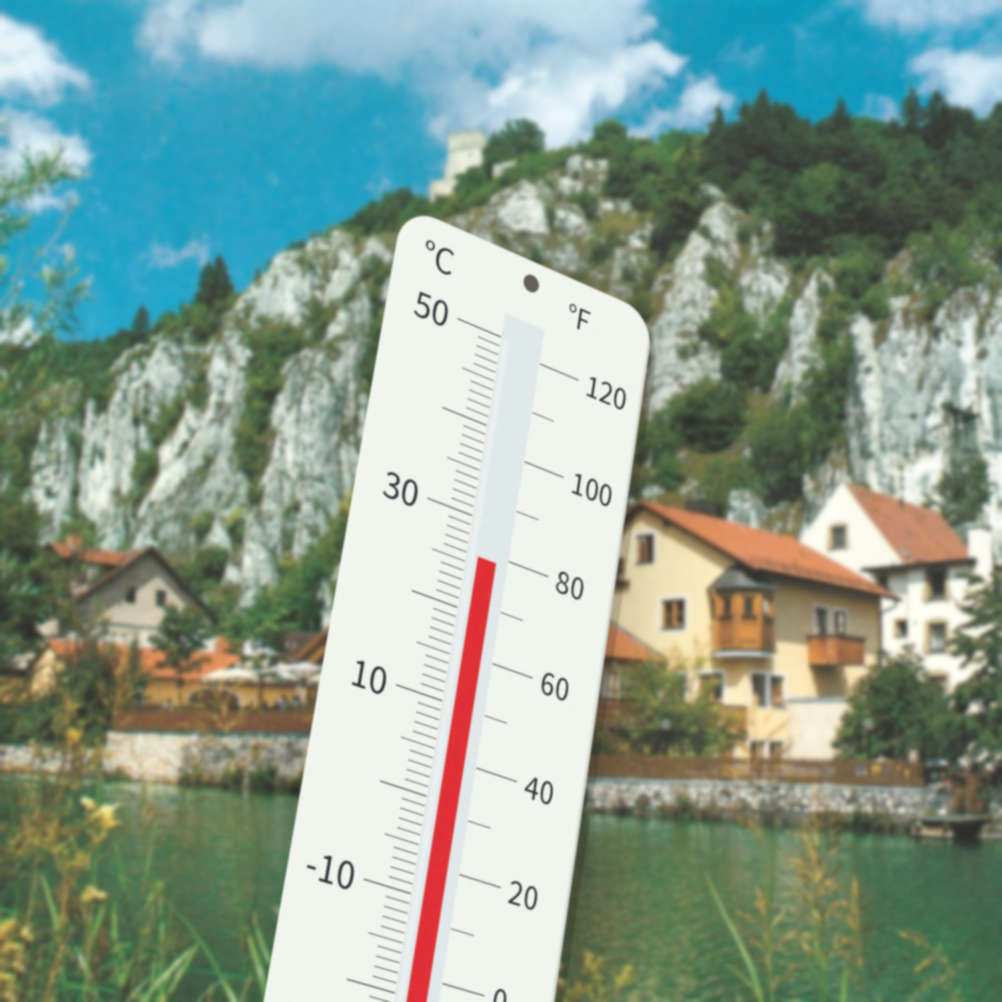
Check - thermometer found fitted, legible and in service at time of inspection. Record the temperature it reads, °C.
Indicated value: 26 °C
